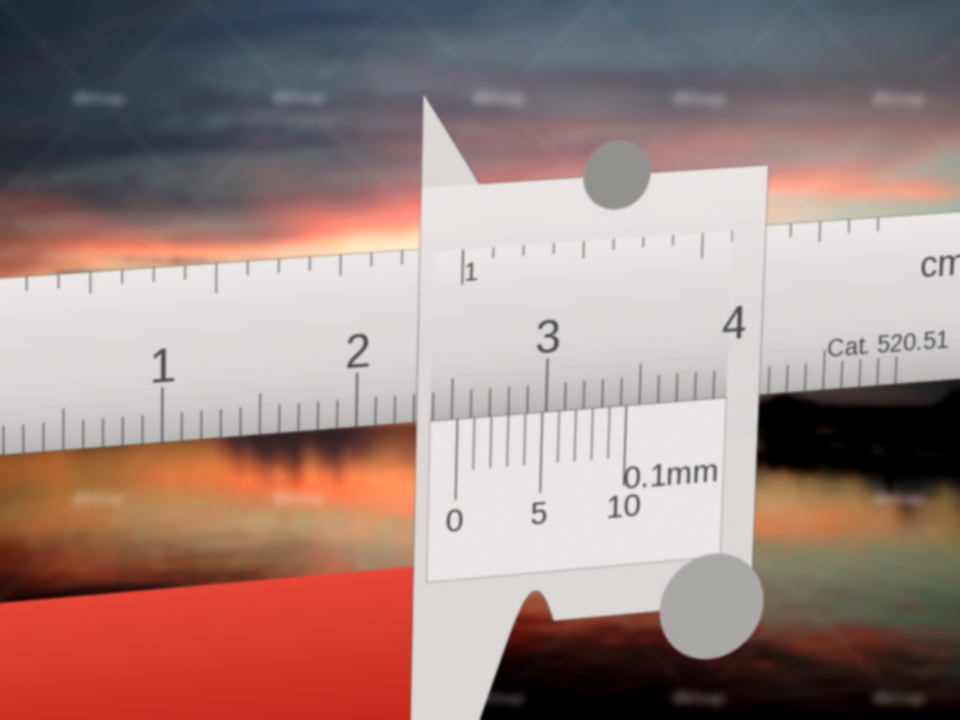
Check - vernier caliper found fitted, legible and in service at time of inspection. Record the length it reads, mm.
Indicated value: 25.3 mm
